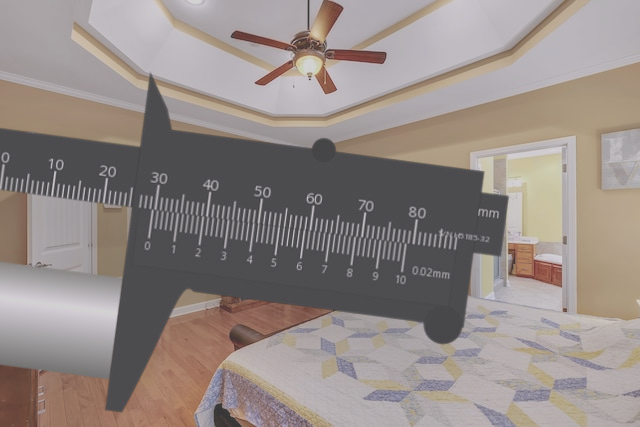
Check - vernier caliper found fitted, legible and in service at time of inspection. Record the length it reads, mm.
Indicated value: 29.5 mm
